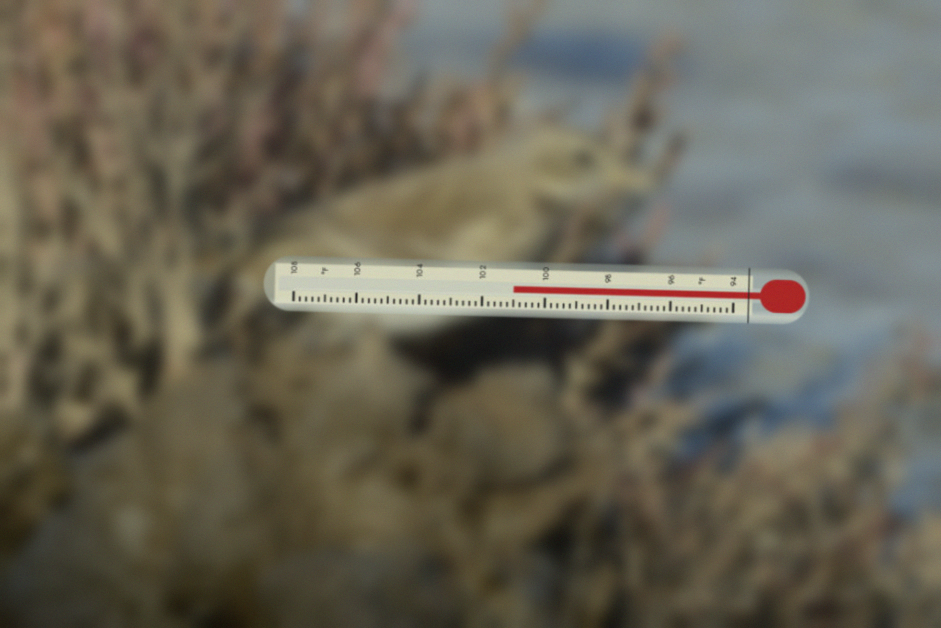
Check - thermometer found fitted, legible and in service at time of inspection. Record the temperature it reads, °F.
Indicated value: 101 °F
